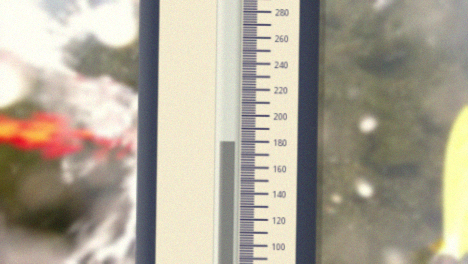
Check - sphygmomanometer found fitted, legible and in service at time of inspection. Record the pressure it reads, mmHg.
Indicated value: 180 mmHg
